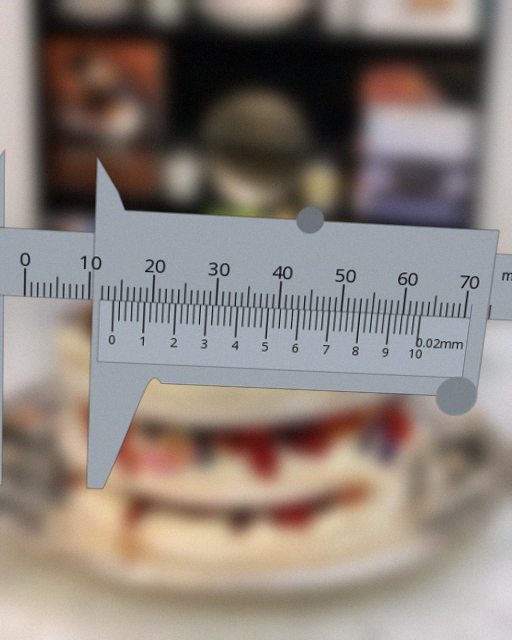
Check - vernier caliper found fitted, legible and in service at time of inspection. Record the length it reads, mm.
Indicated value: 13.8 mm
